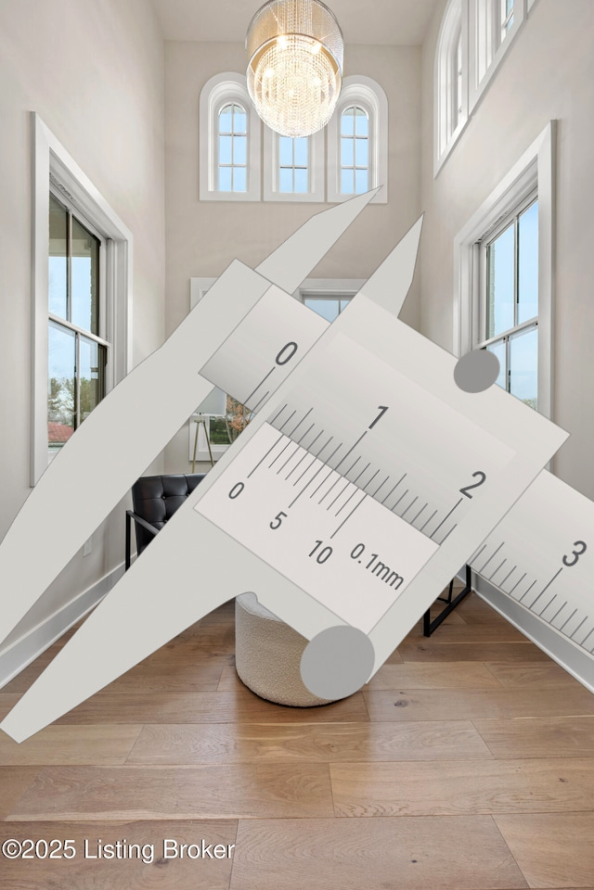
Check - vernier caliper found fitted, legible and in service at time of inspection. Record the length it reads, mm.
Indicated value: 4.5 mm
